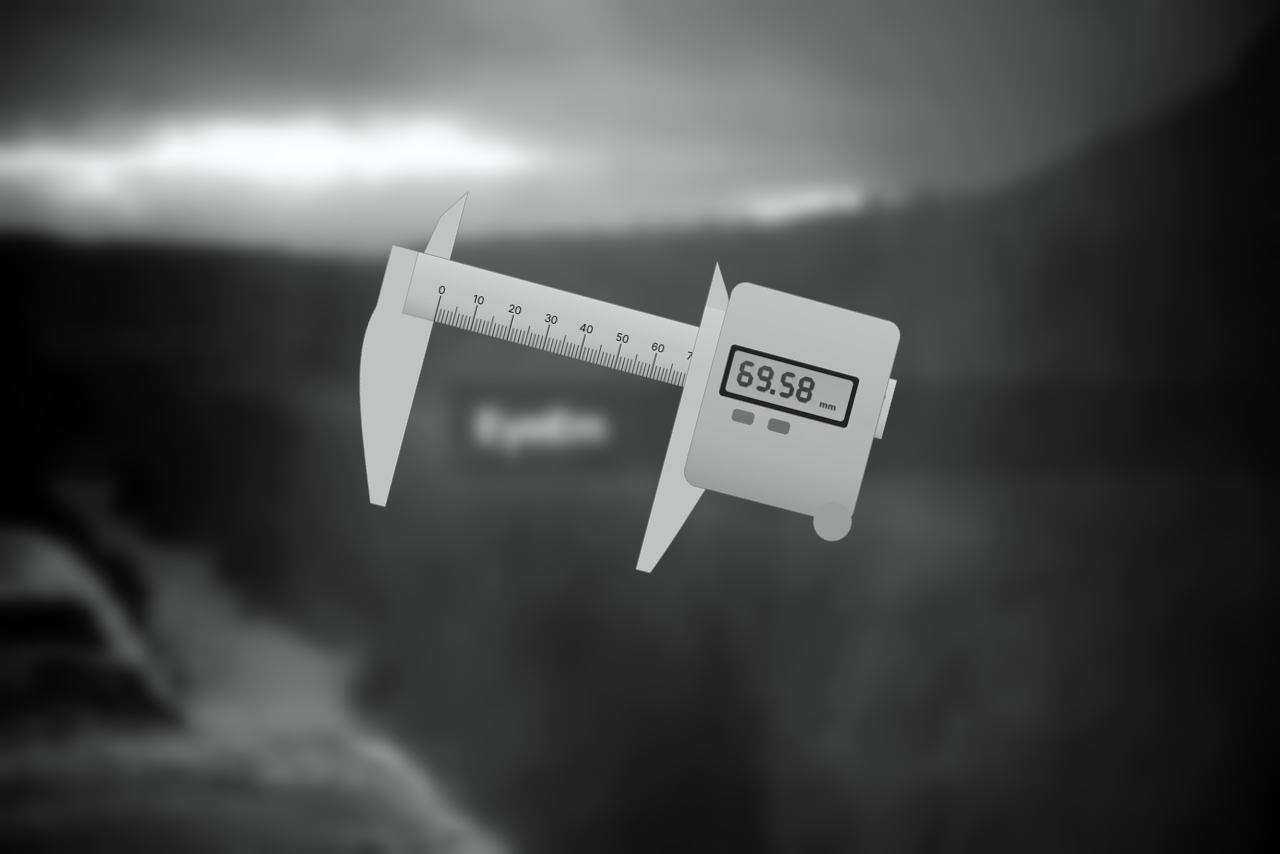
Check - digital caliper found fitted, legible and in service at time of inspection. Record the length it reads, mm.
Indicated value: 69.58 mm
